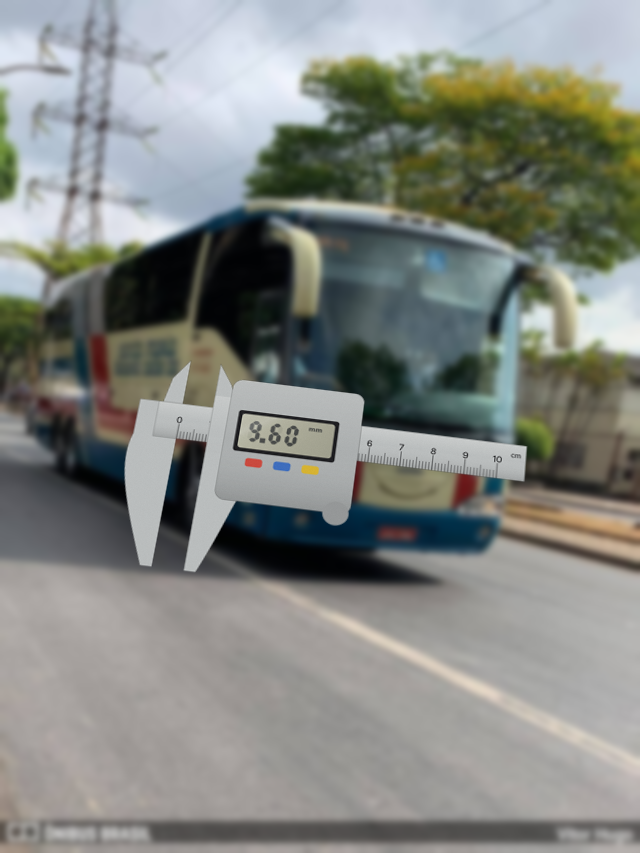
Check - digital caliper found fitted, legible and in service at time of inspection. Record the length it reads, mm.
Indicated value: 9.60 mm
